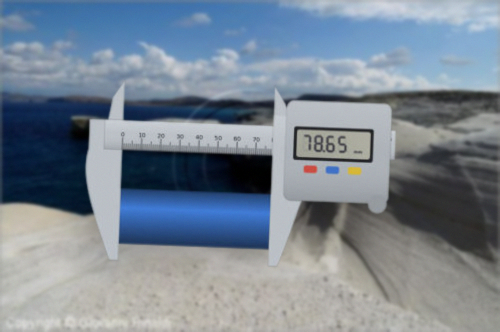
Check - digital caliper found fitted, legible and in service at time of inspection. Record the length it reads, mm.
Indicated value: 78.65 mm
